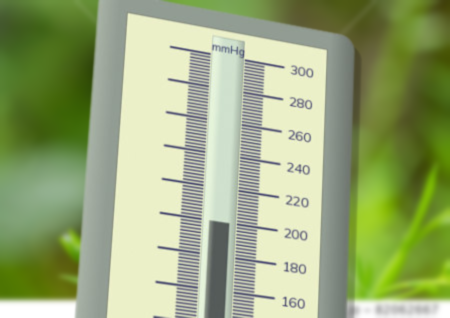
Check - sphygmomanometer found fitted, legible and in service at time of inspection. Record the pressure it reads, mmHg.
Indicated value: 200 mmHg
